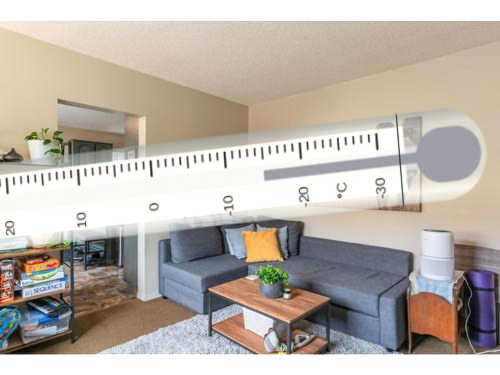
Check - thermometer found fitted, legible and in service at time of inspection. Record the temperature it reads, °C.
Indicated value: -15 °C
